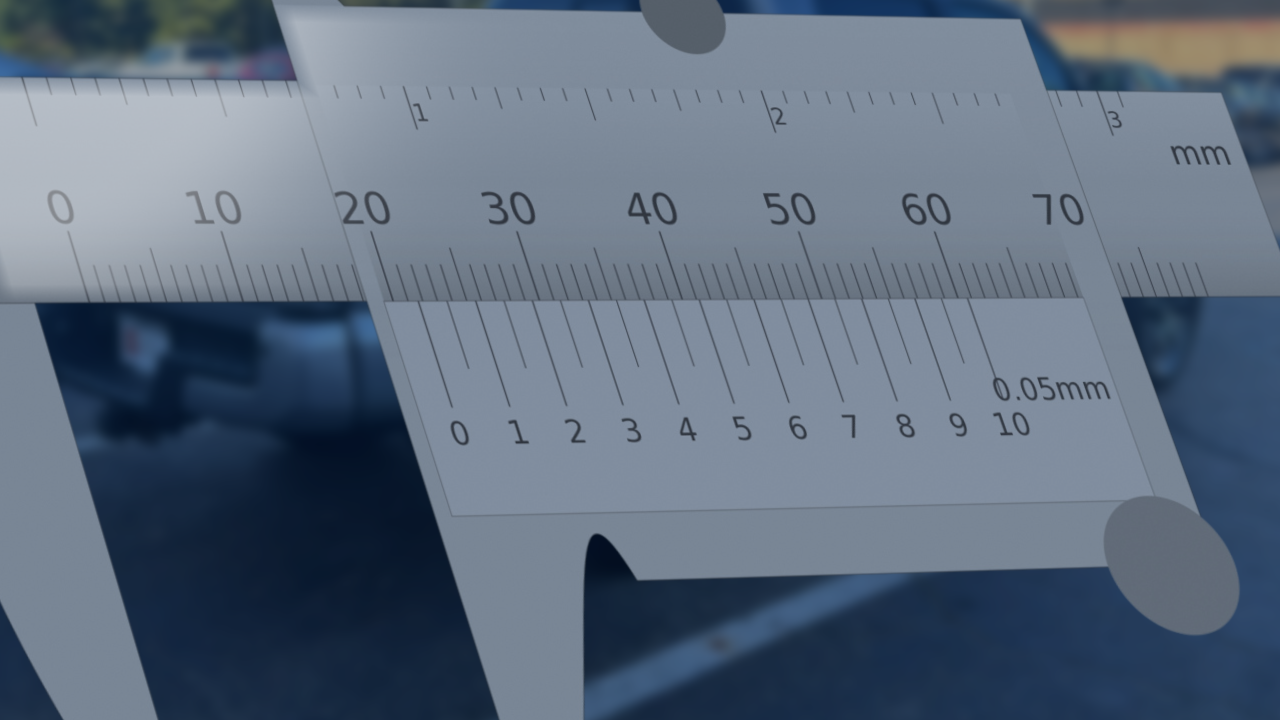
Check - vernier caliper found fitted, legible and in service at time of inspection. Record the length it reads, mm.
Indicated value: 21.7 mm
